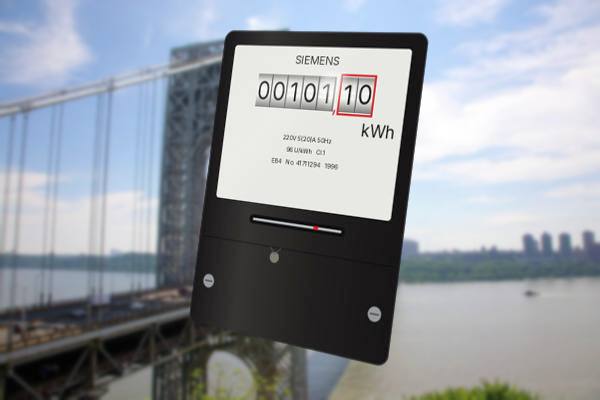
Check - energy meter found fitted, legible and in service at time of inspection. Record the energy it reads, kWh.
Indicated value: 101.10 kWh
